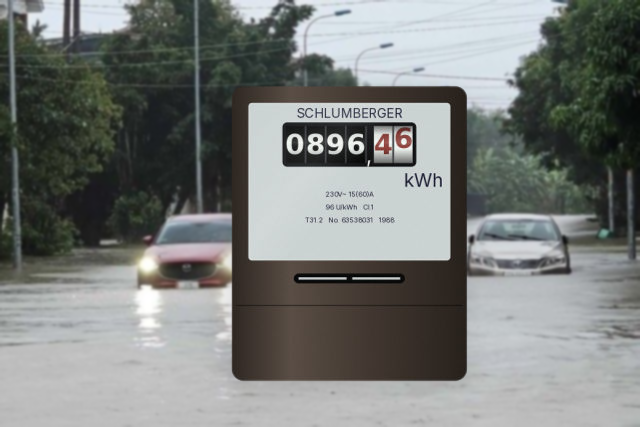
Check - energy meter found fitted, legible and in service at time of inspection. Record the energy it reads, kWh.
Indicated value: 896.46 kWh
